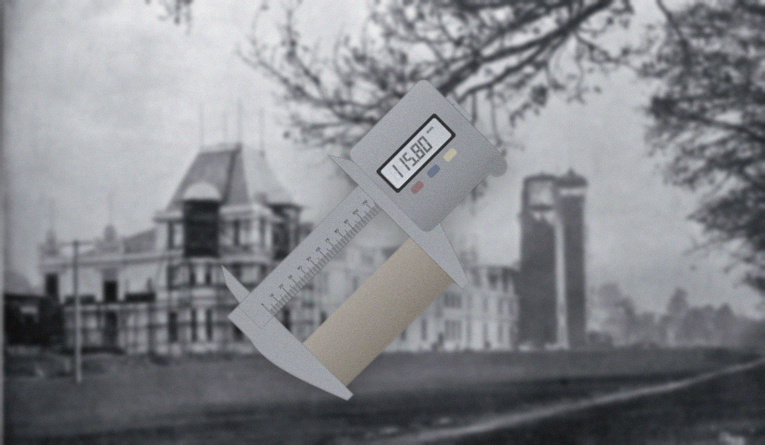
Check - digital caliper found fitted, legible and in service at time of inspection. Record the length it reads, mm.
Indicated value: 115.80 mm
